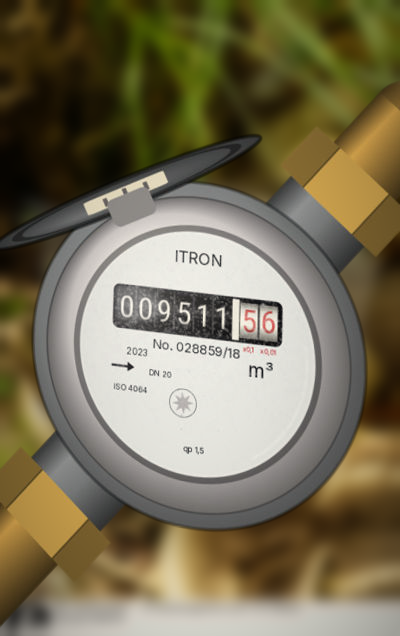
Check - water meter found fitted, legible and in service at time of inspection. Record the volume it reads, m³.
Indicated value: 9511.56 m³
